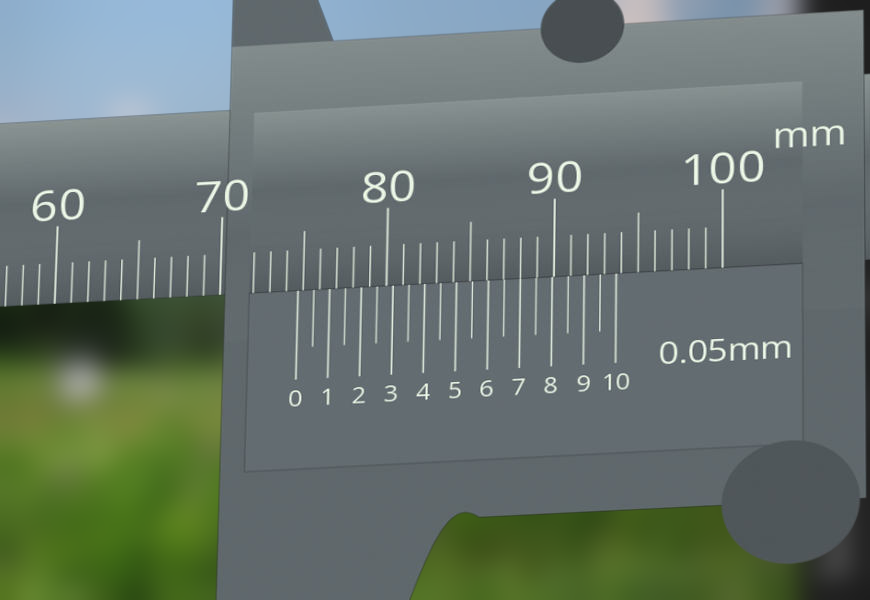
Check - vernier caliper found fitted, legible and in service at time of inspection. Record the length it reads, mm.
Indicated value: 74.7 mm
